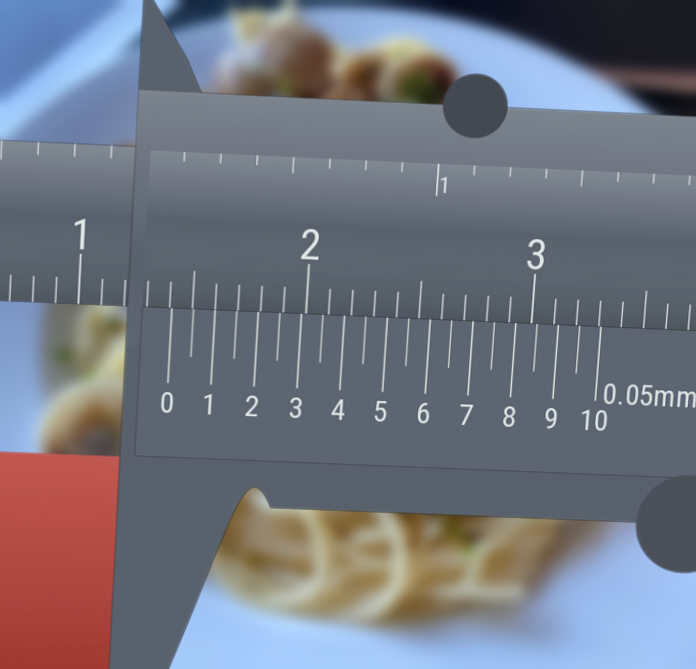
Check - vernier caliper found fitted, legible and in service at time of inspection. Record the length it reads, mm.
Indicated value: 14.10 mm
